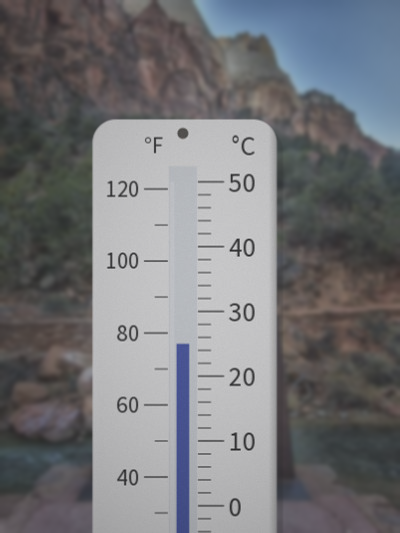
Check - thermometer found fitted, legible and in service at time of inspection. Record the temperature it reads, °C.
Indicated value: 25 °C
